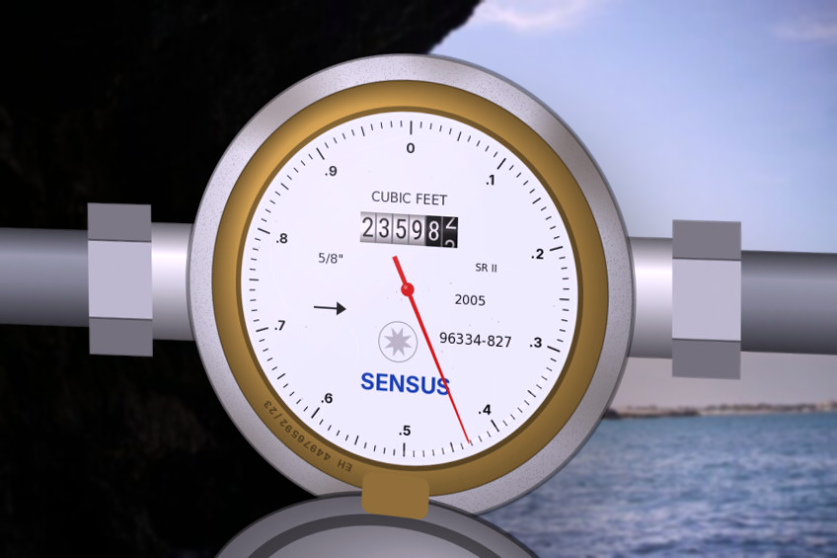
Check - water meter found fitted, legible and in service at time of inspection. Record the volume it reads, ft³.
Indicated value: 235982.43 ft³
